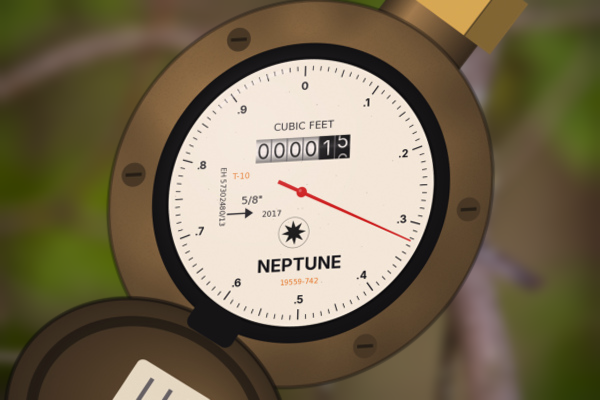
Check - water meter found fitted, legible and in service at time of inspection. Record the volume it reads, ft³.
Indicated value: 15.32 ft³
